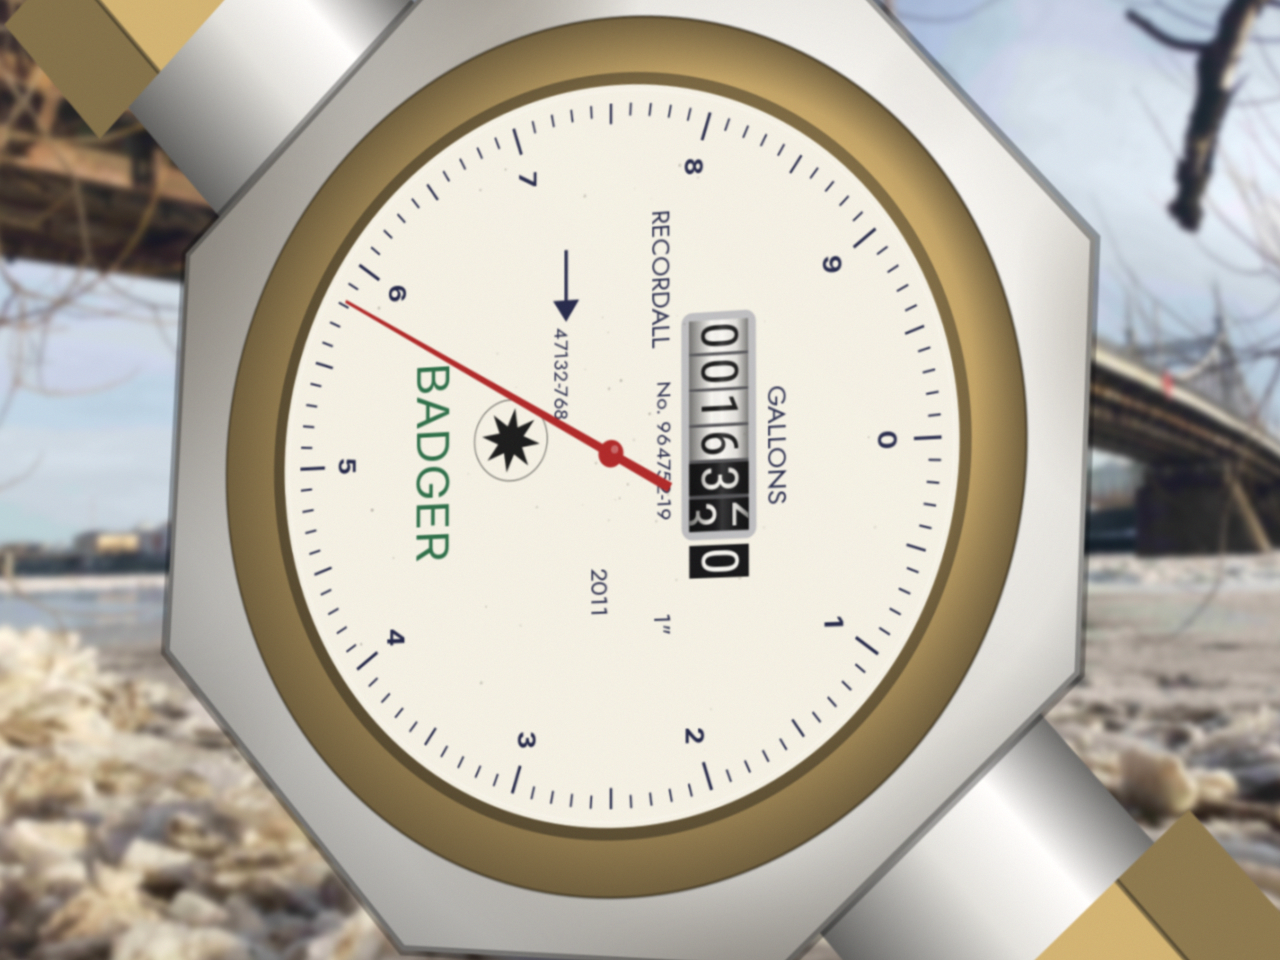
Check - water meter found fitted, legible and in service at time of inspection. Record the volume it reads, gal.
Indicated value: 16325.8 gal
